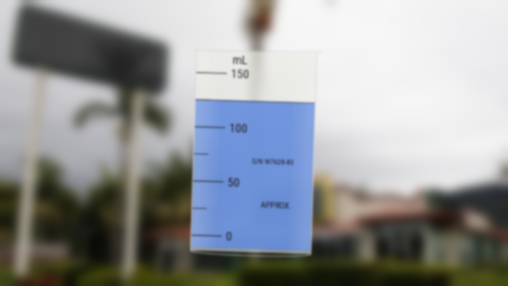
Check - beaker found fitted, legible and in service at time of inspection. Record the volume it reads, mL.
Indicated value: 125 mL
